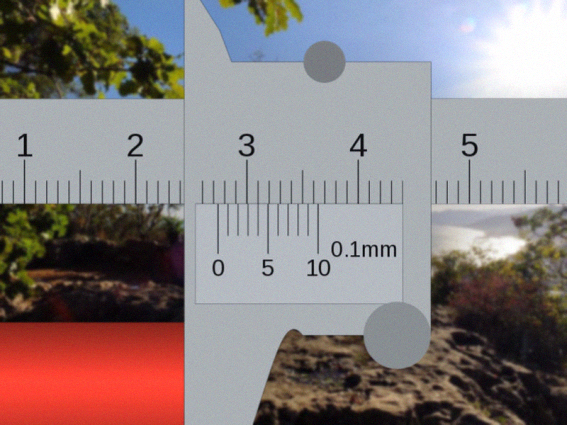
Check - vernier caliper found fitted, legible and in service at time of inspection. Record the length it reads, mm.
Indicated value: 27.4 mm
